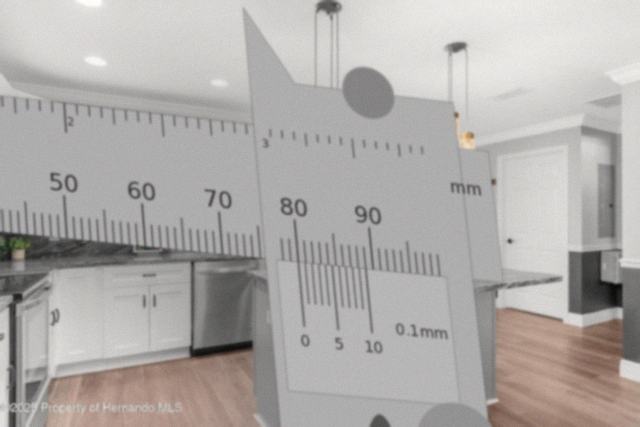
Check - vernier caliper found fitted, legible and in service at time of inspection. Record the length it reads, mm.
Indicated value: 80.0 mm
